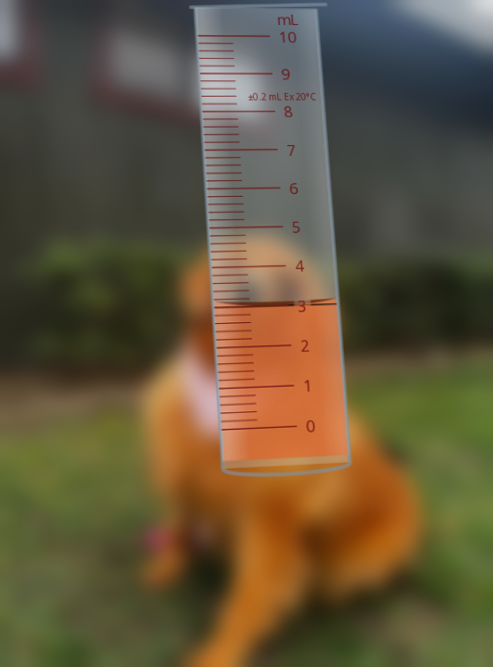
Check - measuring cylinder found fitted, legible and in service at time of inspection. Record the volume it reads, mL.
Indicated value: 3 mL
